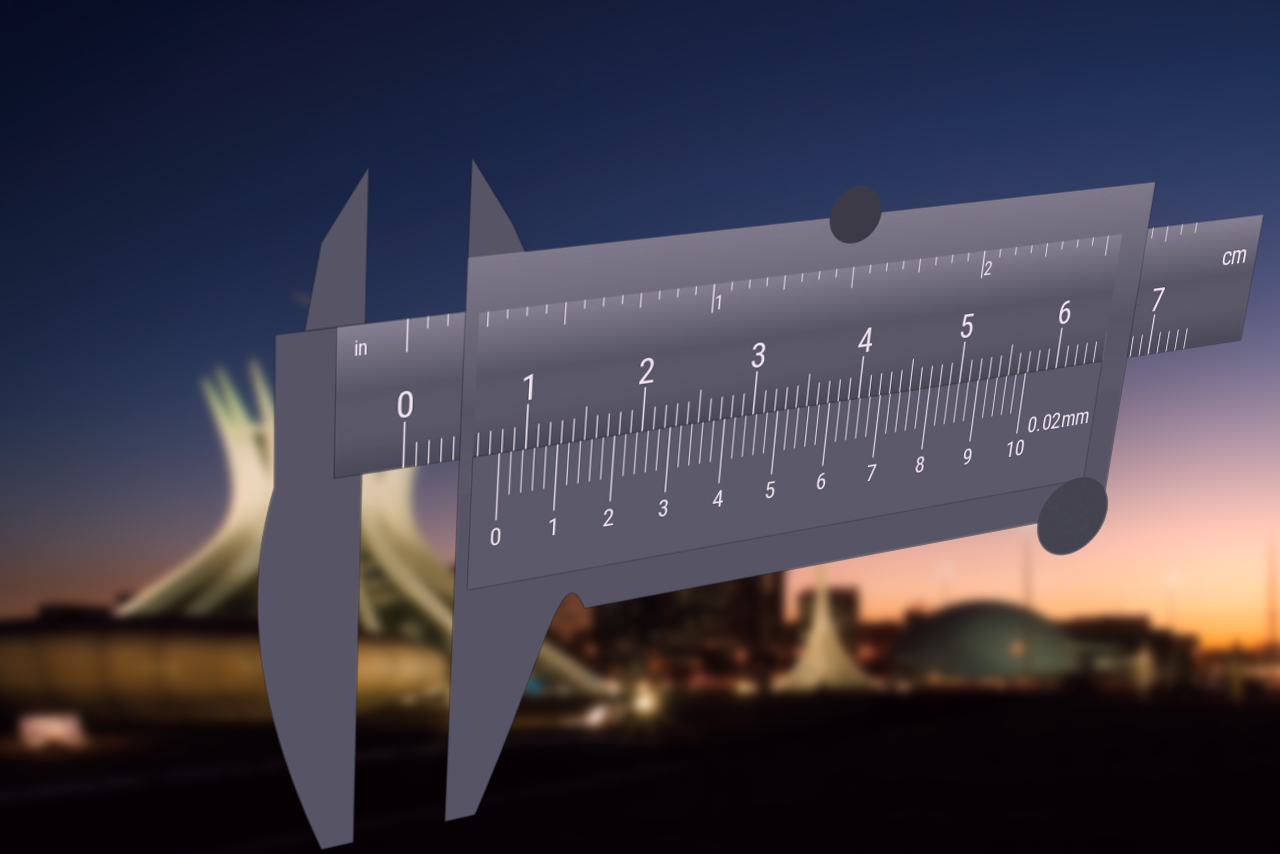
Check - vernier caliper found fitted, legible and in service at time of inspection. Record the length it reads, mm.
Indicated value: 7.8 mm
